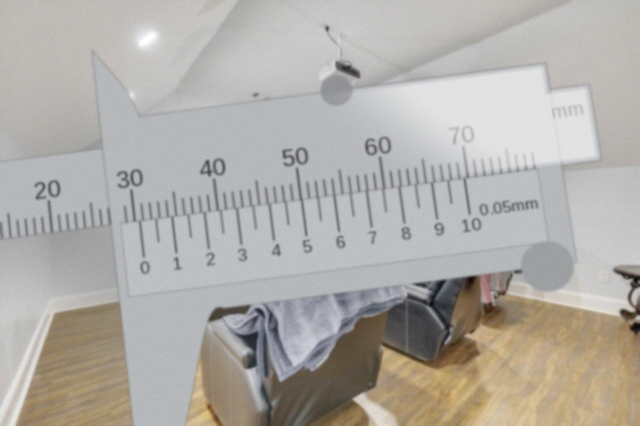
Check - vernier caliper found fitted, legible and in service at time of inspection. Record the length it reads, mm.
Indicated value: 30.6 mm
